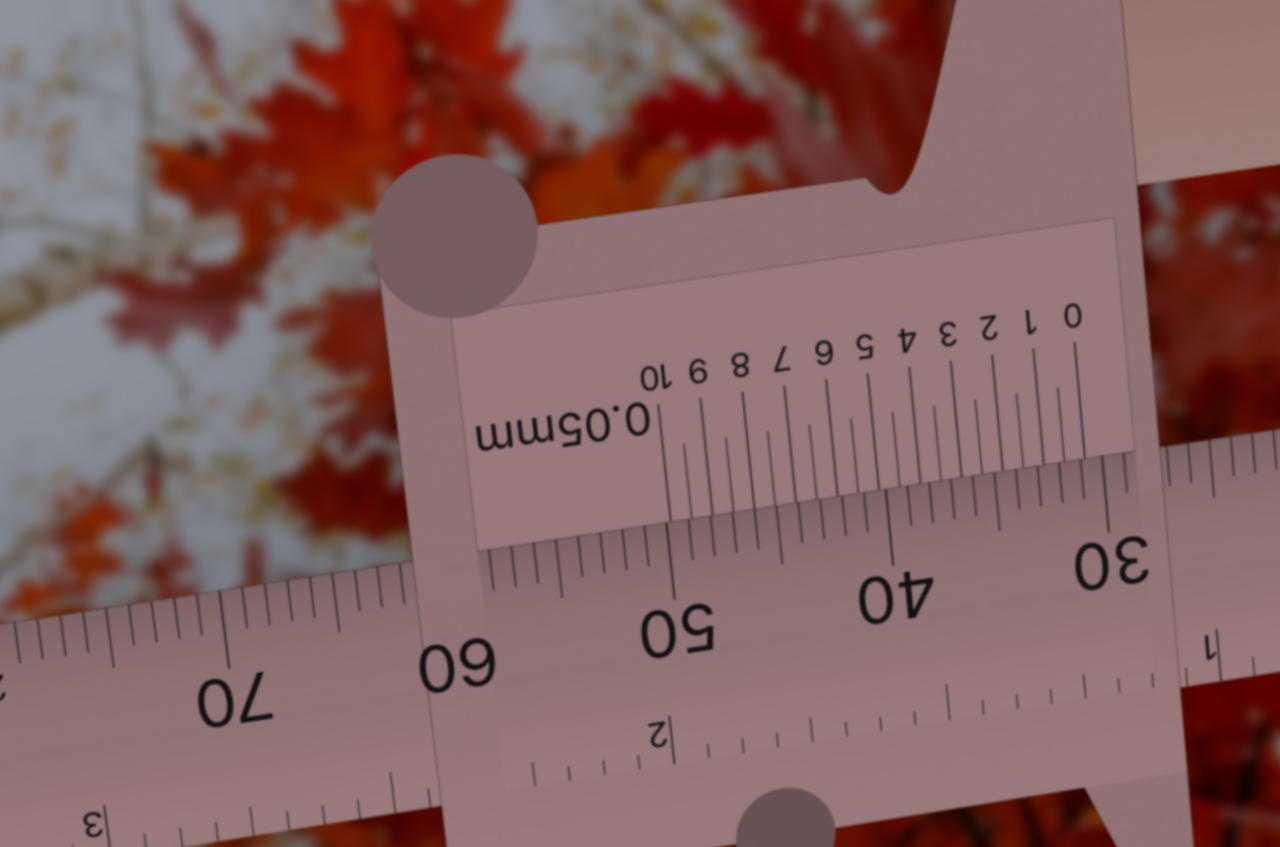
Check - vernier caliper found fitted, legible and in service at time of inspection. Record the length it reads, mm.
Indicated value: 30.8 mm
